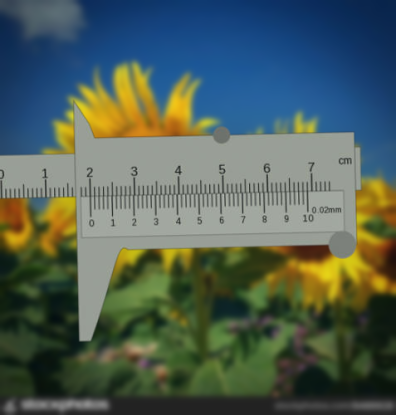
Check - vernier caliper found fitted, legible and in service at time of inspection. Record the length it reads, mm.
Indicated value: 20.0 mm
